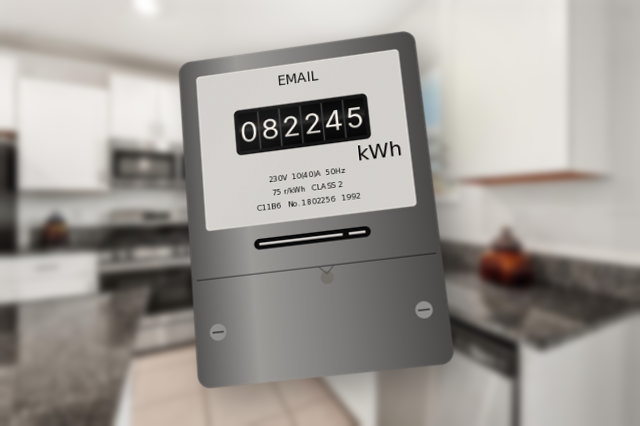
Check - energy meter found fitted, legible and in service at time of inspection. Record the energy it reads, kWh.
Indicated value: 82245 kWh
